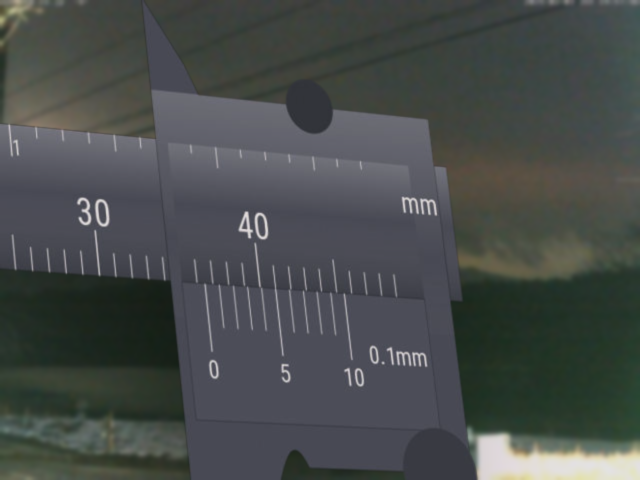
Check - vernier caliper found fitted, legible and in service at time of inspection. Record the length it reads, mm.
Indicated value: 36.5 mm
